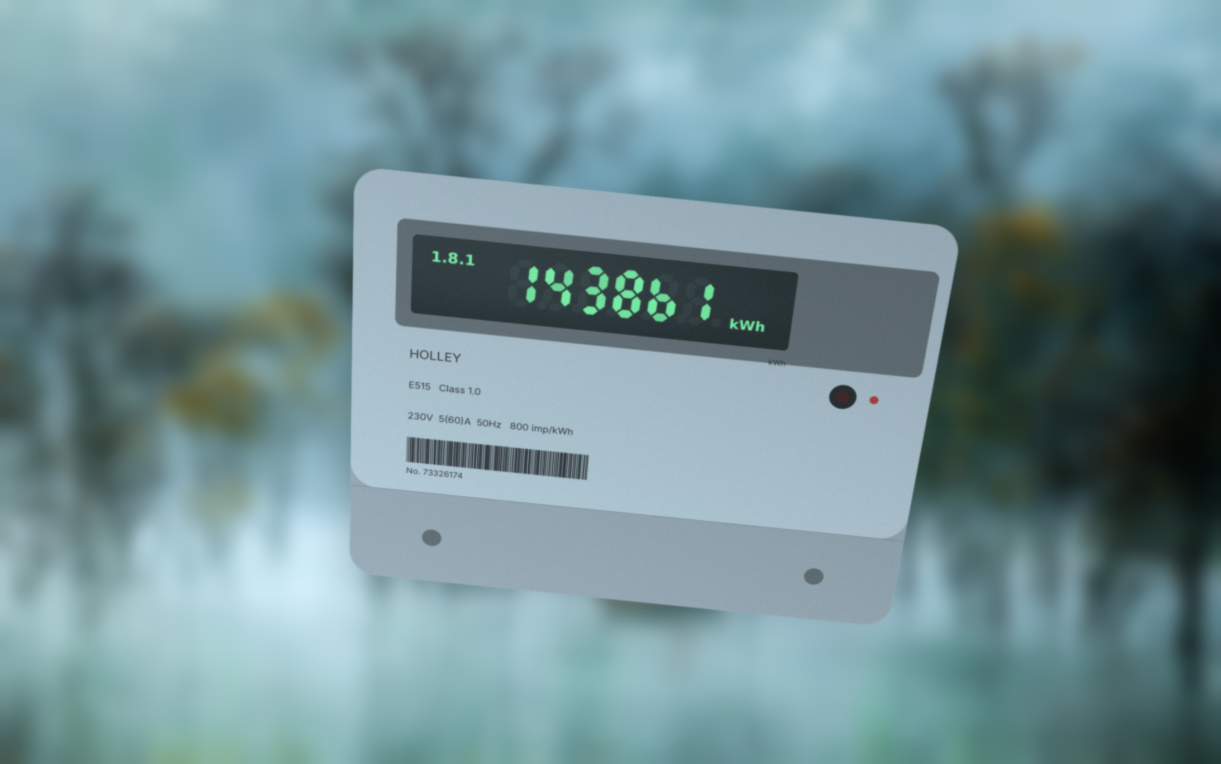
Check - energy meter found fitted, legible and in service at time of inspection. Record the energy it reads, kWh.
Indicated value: 143861 kWh
